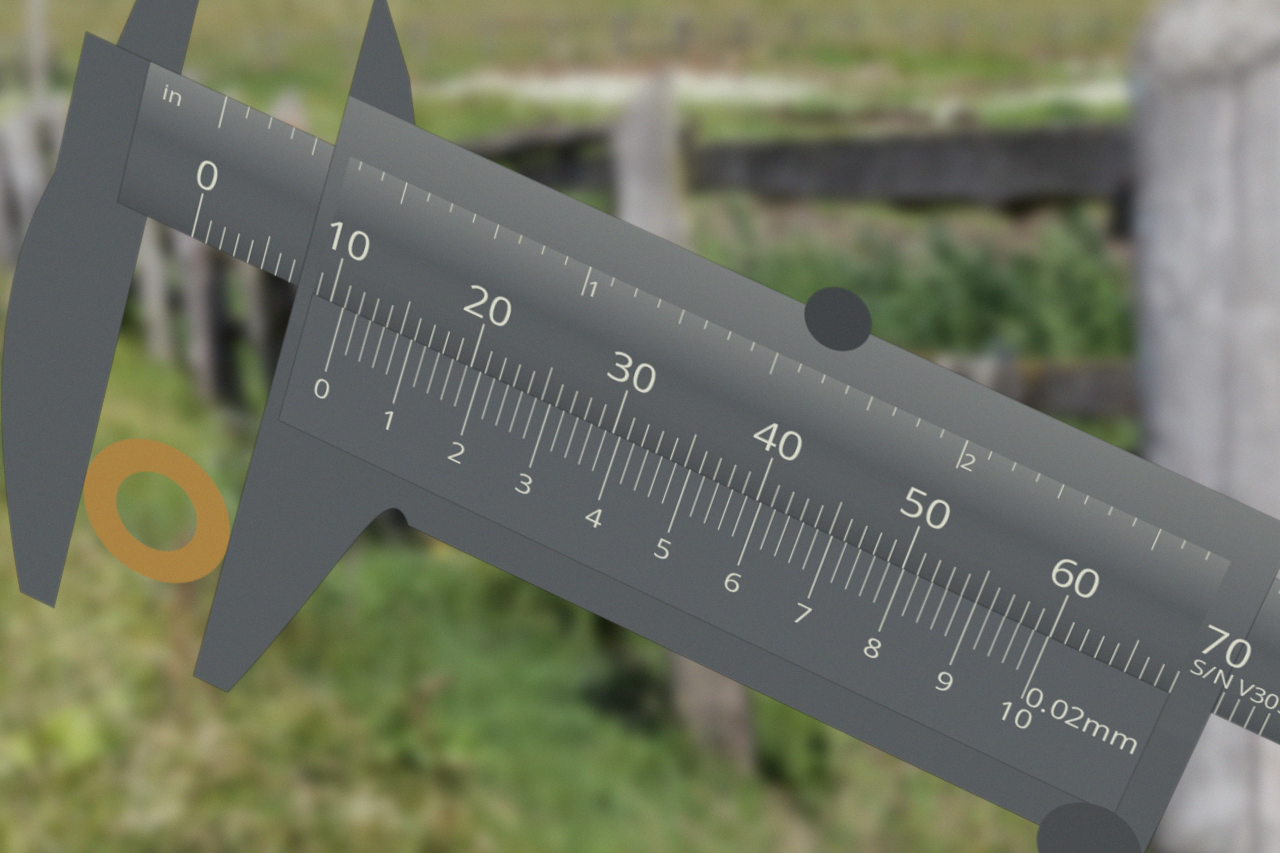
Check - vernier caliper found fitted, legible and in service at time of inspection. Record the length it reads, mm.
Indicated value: 10.9 mm
